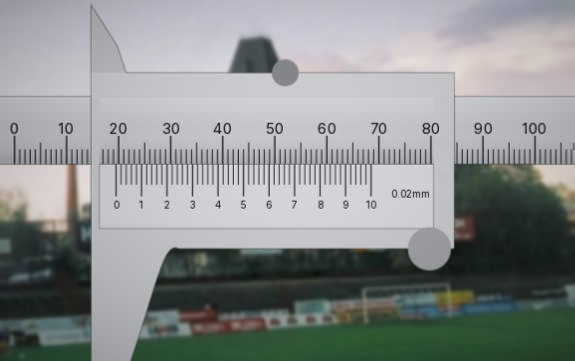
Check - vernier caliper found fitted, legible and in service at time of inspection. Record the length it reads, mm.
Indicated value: 19.5 mm
